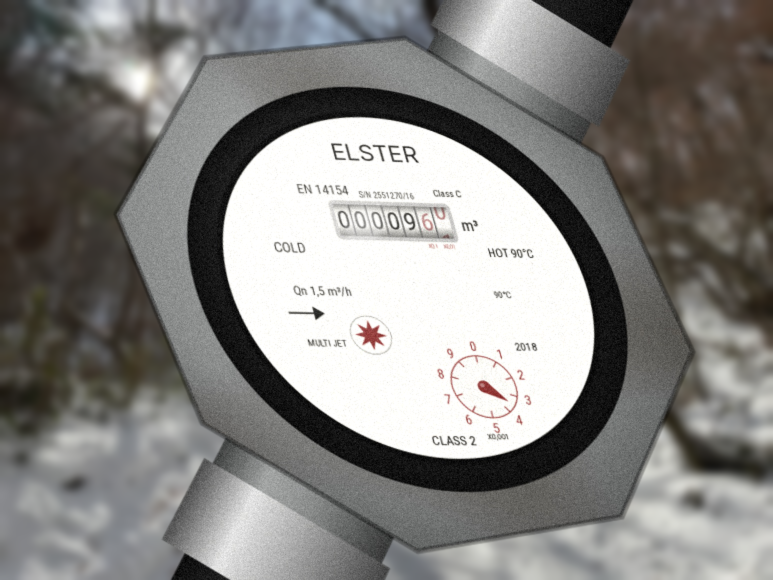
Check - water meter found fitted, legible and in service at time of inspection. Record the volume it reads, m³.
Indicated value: 9.603 m³
